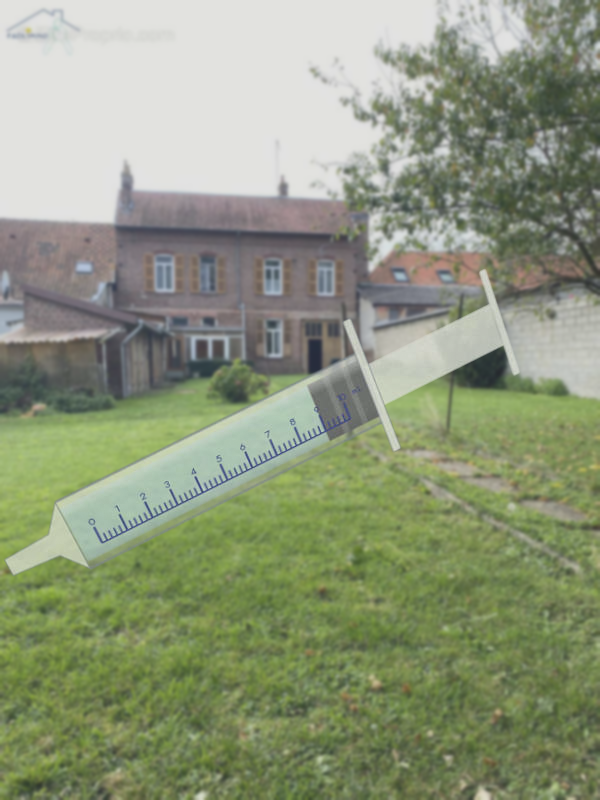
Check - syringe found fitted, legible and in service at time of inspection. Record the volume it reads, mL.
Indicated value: 9 mL
